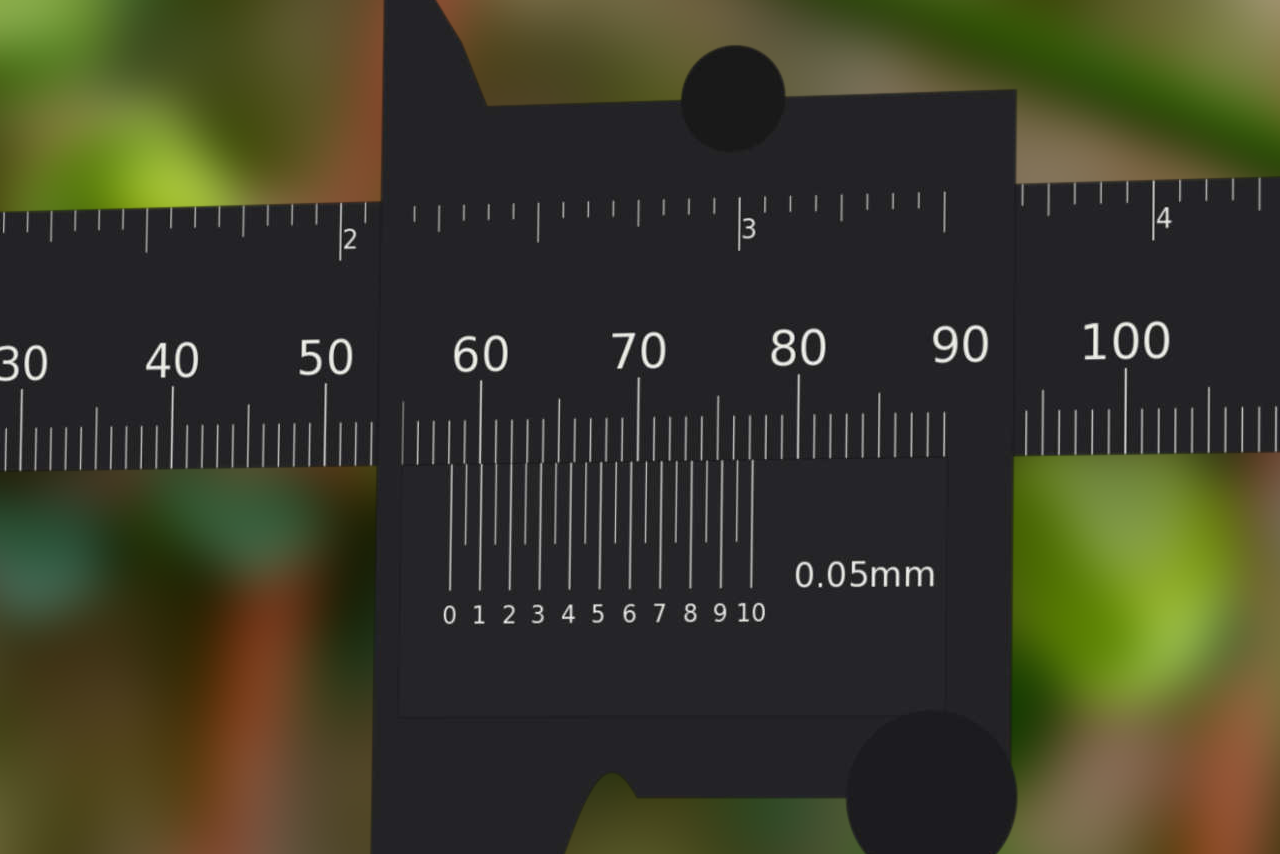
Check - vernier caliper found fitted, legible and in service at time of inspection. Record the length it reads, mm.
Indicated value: 58.2 mm
